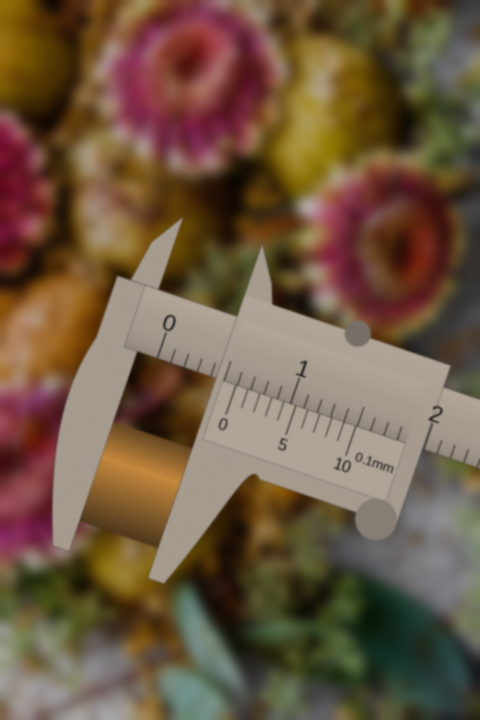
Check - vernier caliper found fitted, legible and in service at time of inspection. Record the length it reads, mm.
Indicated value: 5.9 mm
